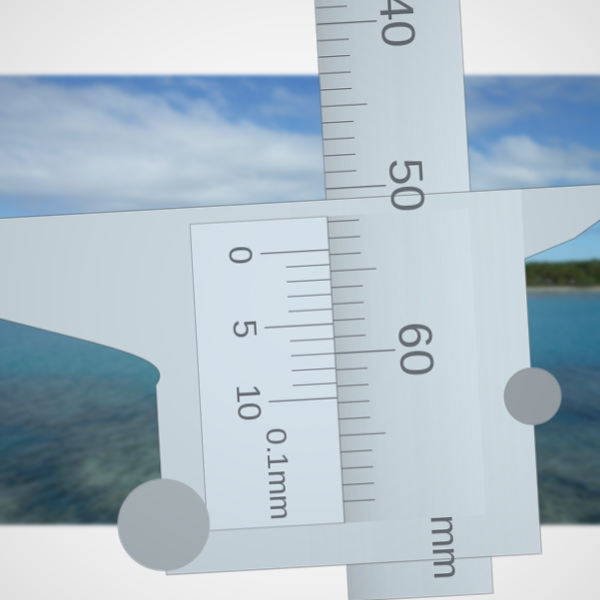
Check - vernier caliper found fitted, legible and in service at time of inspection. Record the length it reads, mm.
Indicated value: 53.7 mm
